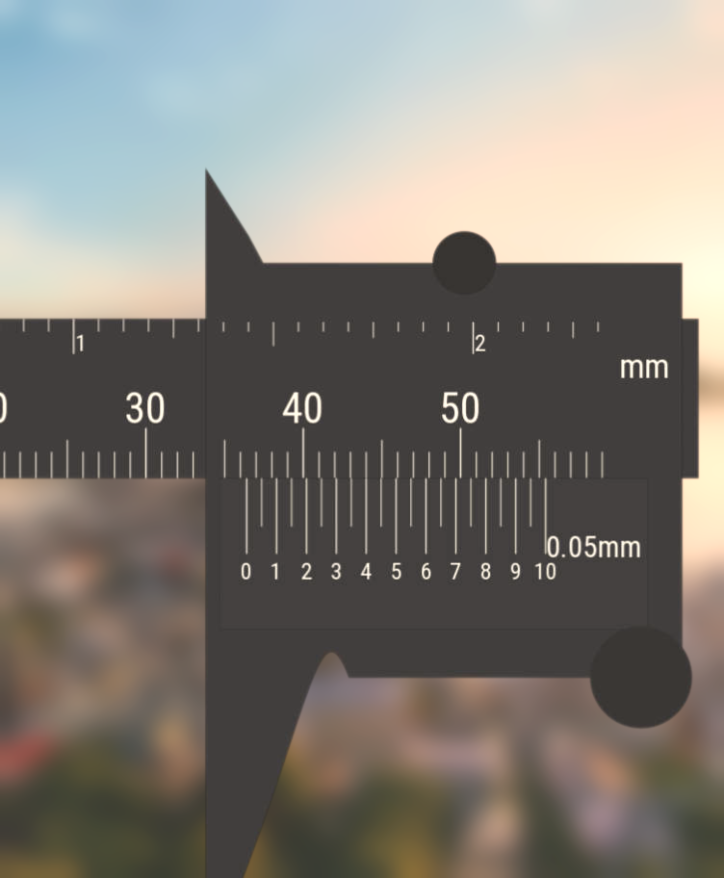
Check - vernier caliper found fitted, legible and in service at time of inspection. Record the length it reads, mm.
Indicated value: 36.4 mm
